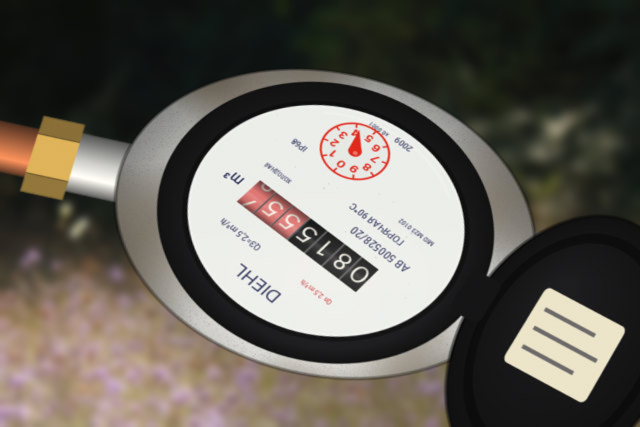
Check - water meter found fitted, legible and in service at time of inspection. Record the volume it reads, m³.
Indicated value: 815.5574 m³
